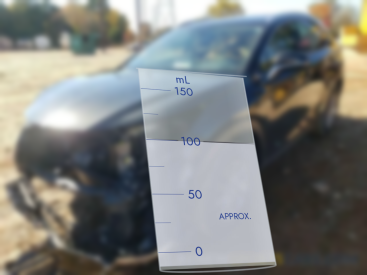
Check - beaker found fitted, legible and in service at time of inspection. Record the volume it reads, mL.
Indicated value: 100 mL
